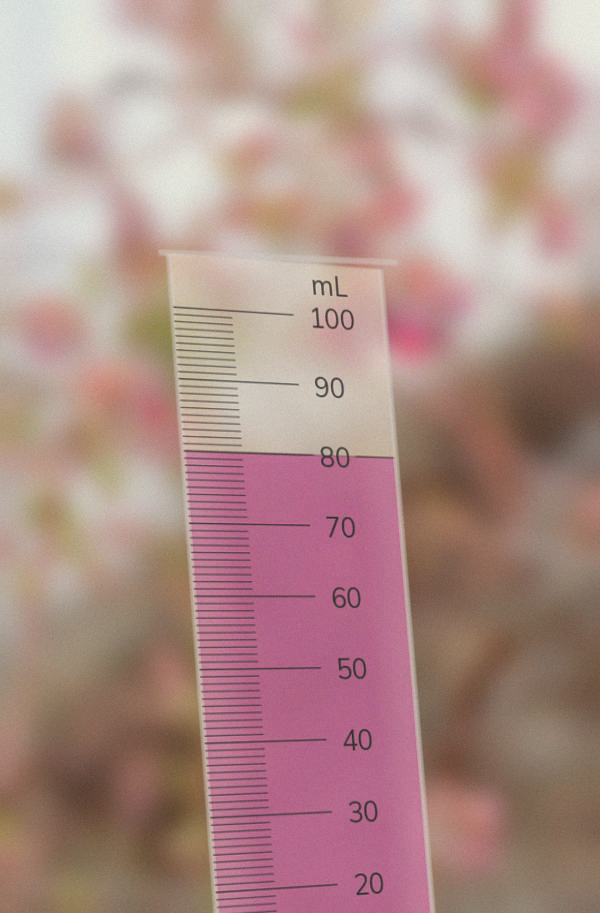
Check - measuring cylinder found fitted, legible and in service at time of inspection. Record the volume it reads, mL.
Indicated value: 80 mL
